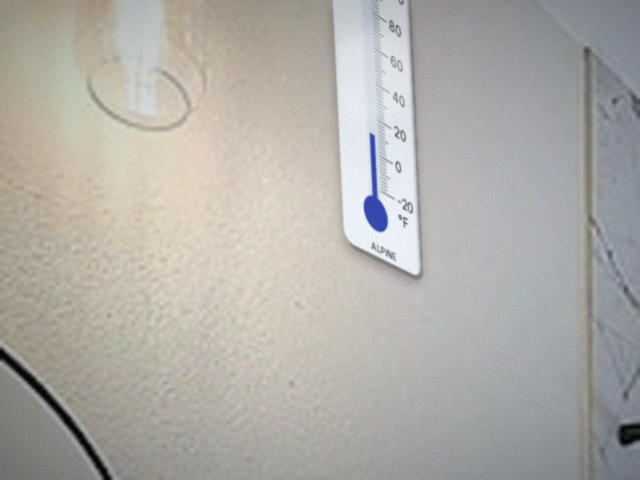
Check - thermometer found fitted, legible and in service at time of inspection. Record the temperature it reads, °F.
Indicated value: 10 °F
